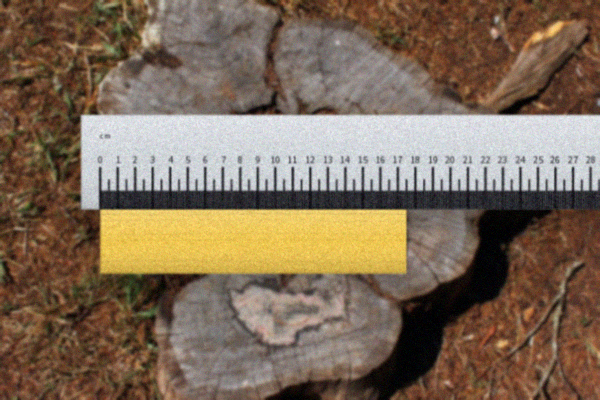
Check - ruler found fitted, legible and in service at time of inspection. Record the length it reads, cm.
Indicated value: 17.5 cm
